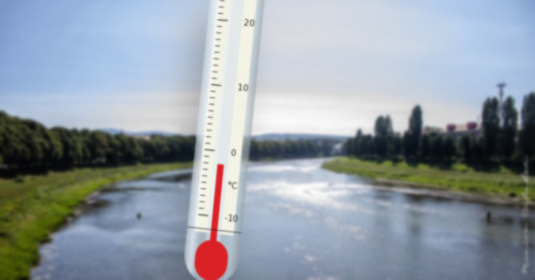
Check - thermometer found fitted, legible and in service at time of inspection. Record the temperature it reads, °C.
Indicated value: -2 °C
